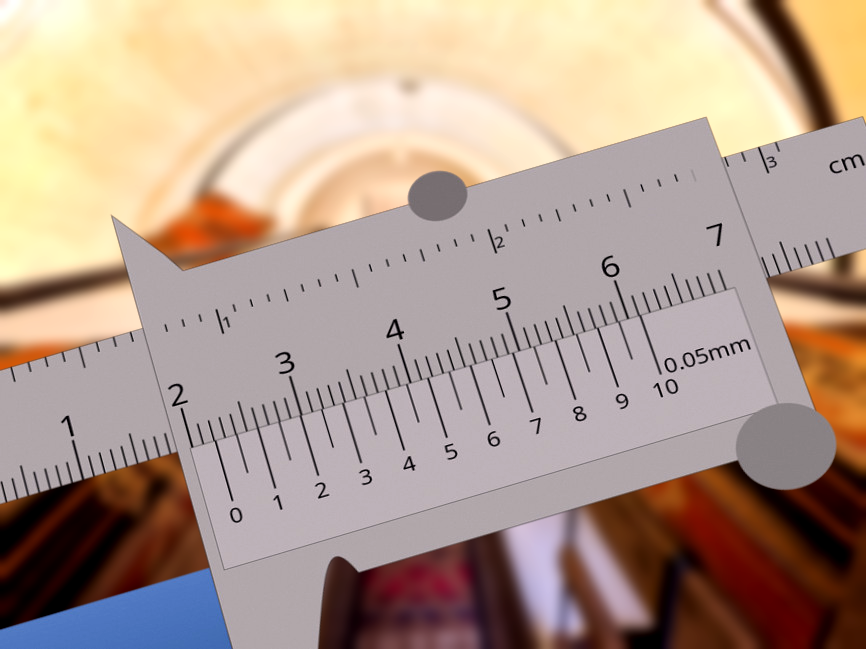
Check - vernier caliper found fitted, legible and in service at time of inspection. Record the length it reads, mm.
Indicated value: 22.1 mm
